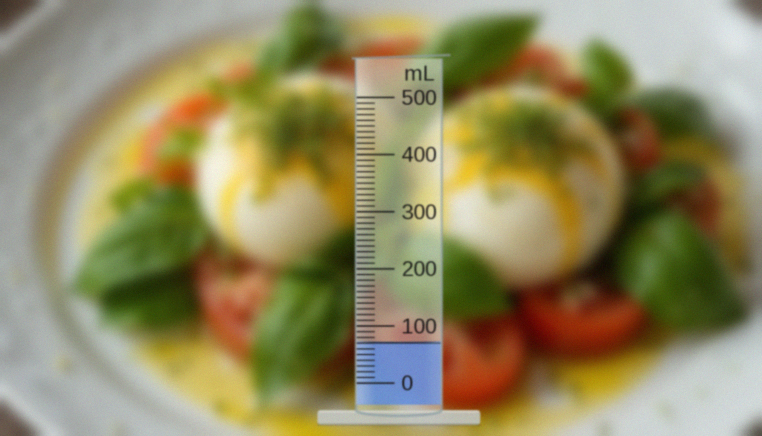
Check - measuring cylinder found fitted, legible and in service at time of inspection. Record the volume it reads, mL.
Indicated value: 70 mL
